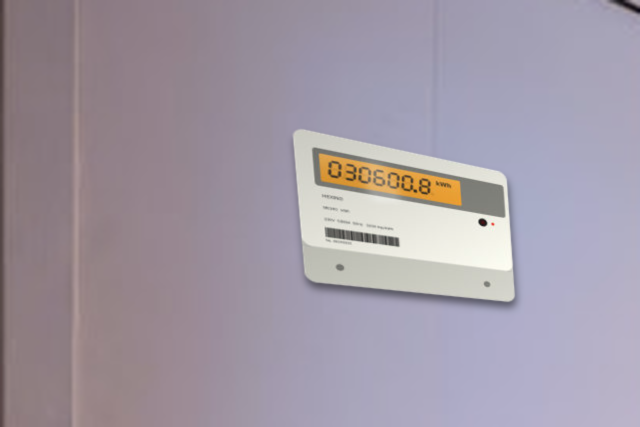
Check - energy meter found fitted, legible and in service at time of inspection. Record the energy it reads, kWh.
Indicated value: 30600.8 kWh
